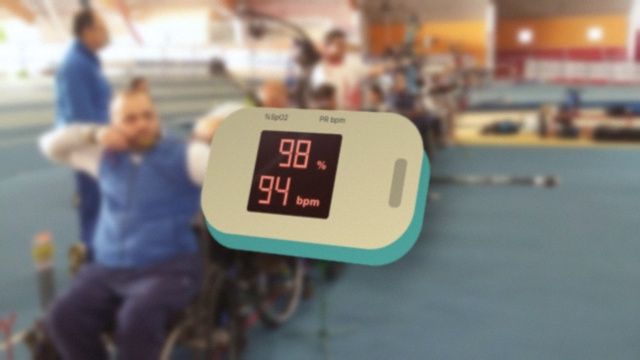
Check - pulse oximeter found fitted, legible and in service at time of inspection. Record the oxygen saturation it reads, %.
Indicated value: 98 %
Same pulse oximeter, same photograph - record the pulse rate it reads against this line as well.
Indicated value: 94 bpm
